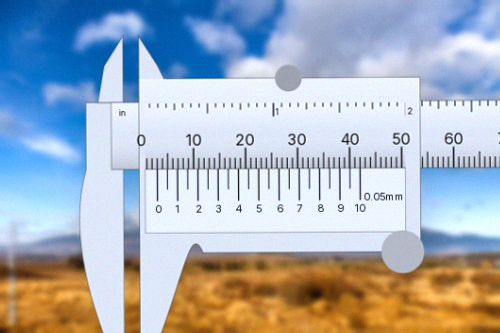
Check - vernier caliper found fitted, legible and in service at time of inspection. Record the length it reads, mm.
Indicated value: 3.0 mm
